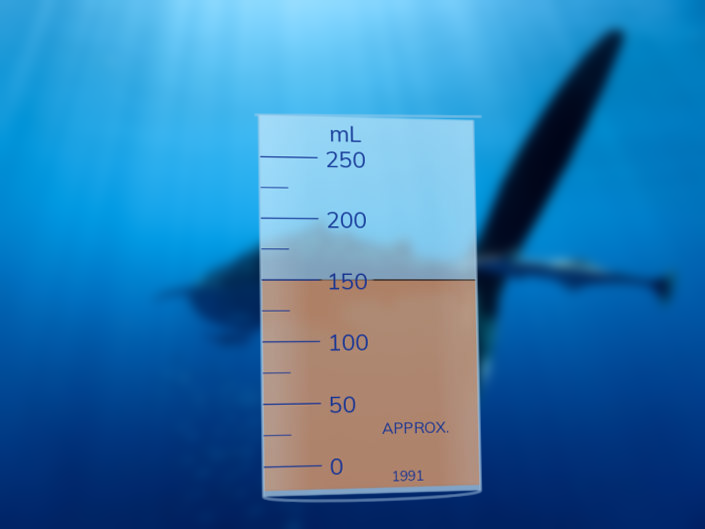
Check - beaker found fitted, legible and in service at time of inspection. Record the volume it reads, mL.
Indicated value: 150 mL
